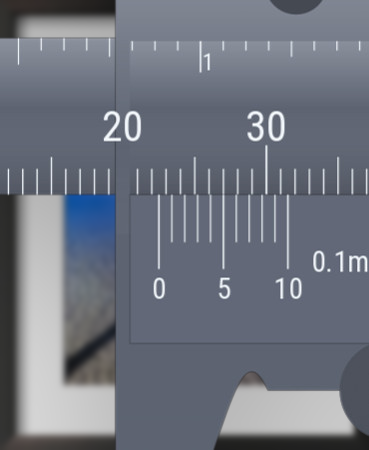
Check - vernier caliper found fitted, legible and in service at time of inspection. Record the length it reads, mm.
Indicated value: 22.5 mm
